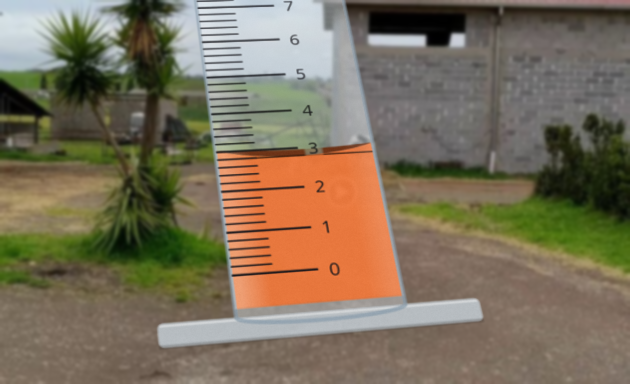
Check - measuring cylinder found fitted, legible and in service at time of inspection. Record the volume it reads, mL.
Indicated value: 2.8 mL
